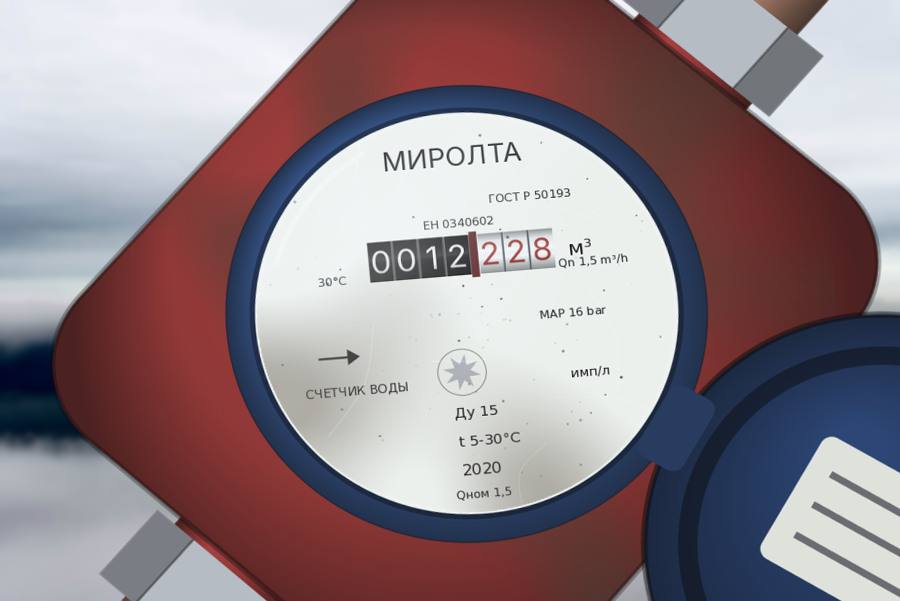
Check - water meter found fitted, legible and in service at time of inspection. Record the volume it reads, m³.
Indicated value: 12.228 m³
